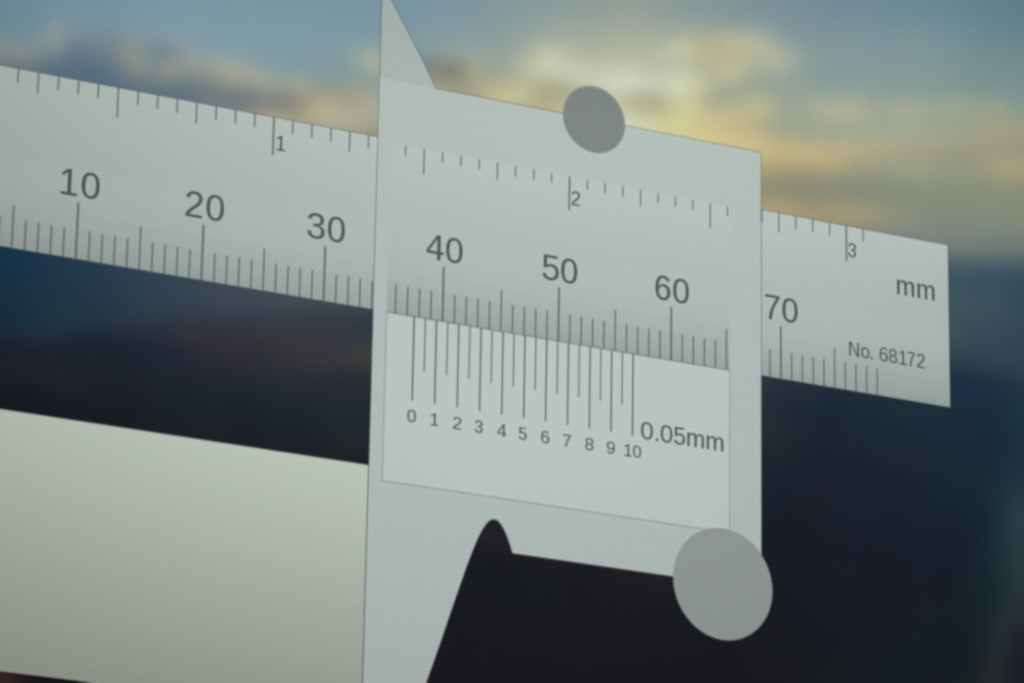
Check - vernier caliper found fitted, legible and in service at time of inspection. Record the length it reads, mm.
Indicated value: 37.6 mm
